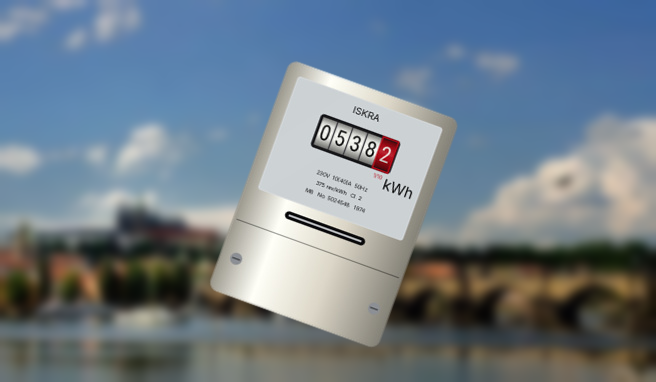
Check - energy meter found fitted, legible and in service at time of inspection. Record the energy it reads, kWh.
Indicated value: 538.2 kWh
